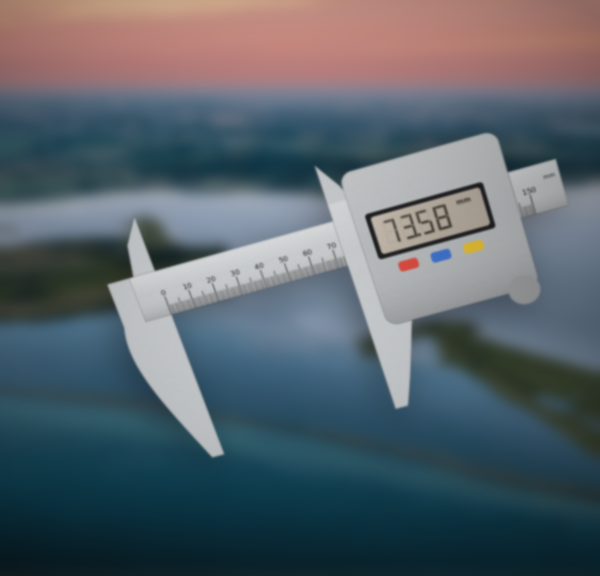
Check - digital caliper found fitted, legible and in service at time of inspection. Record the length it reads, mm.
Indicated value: 73.58 mm
